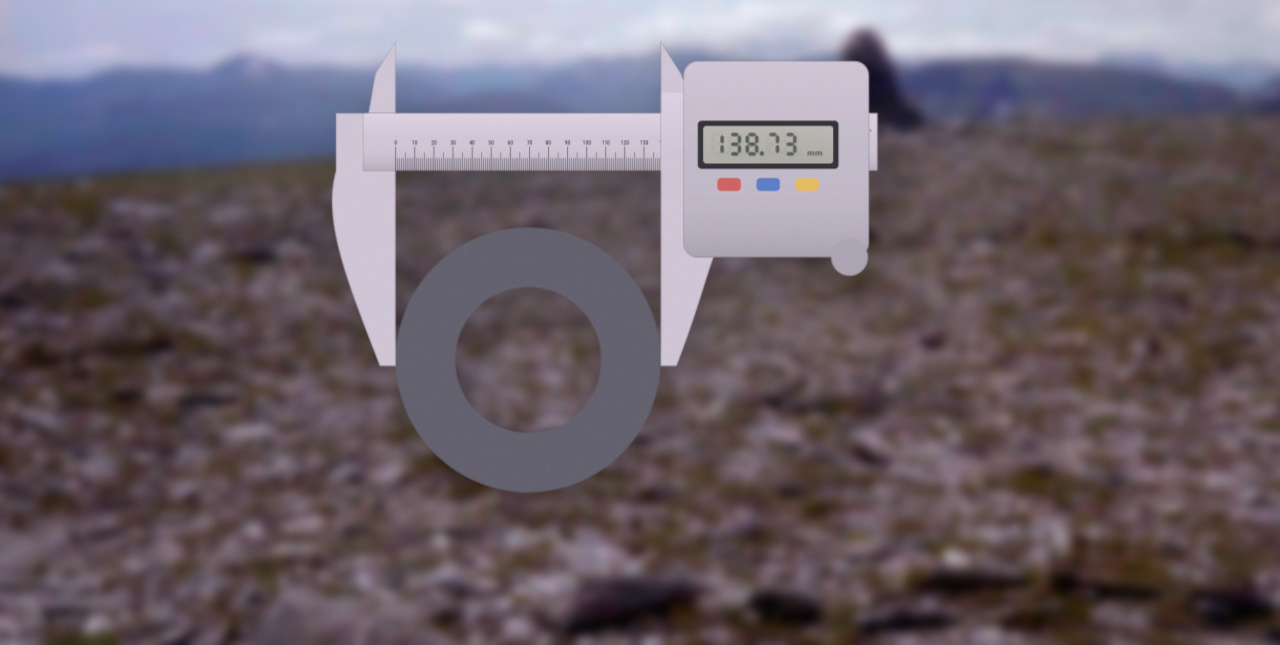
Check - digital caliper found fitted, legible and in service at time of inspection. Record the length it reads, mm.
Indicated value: 138.73 mm
